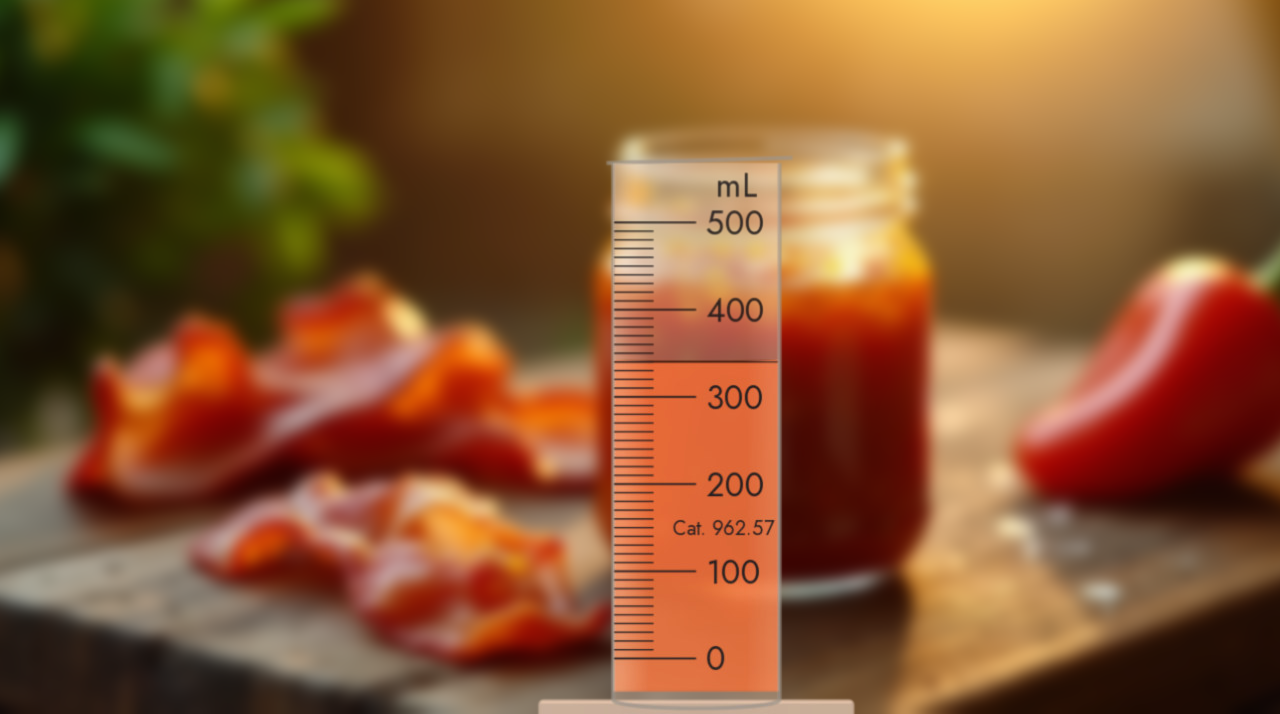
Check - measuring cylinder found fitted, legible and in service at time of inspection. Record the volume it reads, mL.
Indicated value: 340 mL
